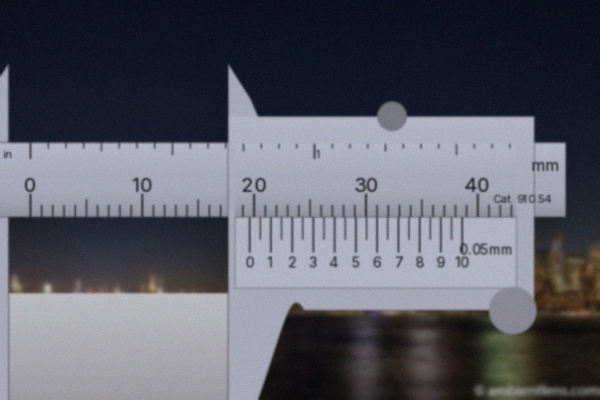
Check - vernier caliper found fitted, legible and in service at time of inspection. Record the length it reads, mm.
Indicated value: 19.6 mm
